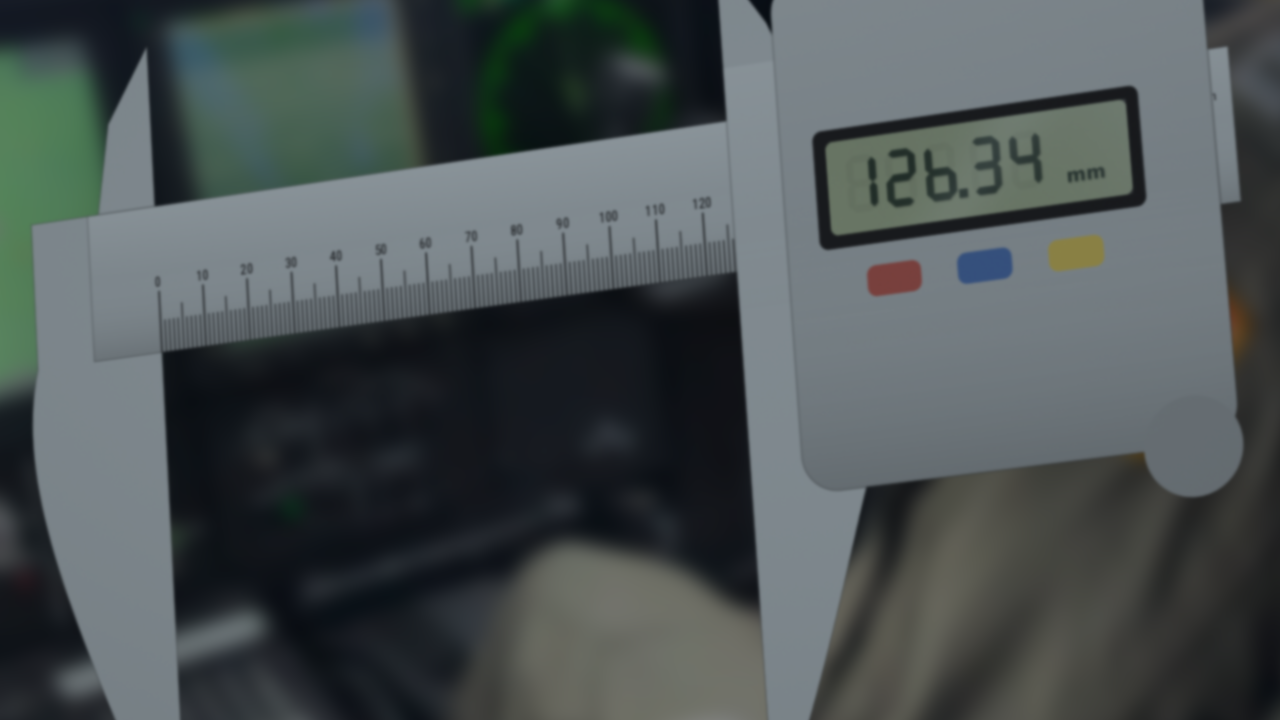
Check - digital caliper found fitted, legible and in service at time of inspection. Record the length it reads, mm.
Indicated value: 126.34 mm
